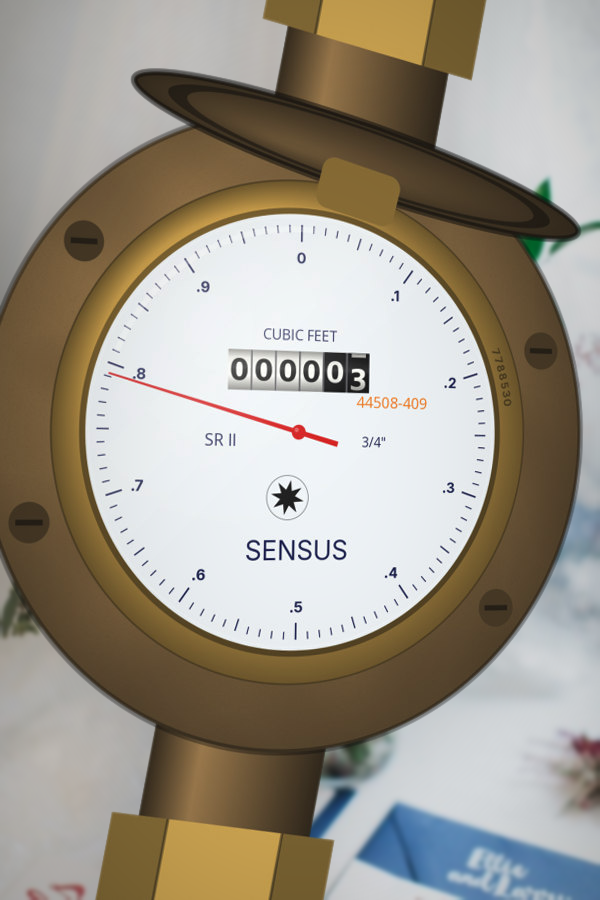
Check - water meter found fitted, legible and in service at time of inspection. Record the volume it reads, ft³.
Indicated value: 2.79 ft³
